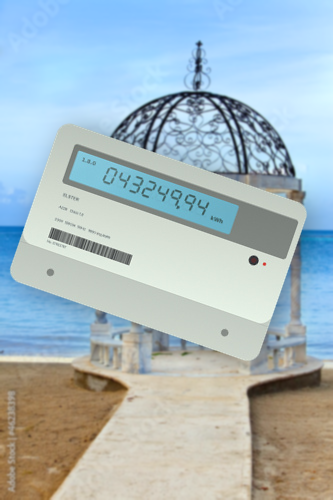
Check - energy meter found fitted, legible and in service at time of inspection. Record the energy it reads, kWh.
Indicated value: 43249.94 kWh
